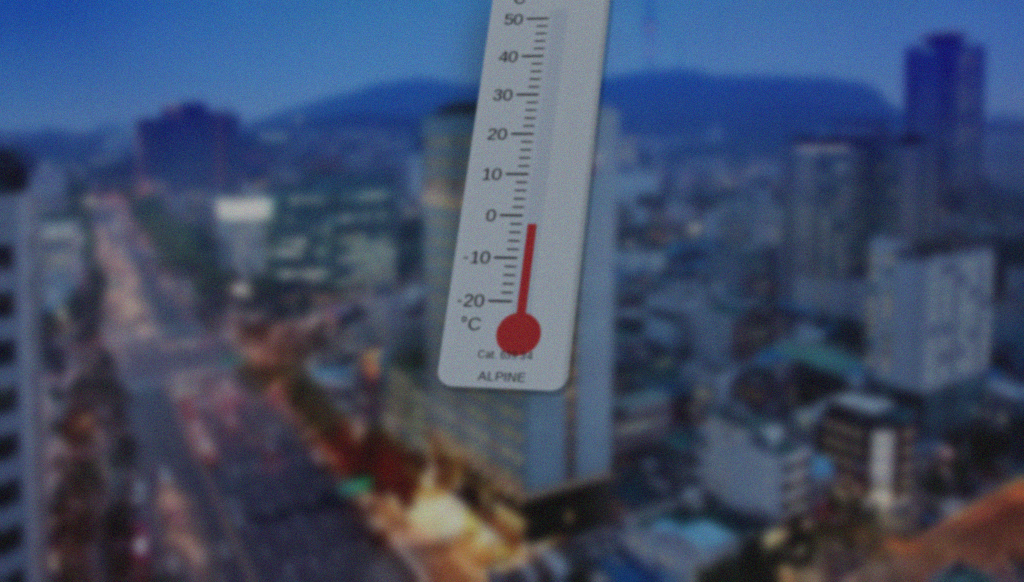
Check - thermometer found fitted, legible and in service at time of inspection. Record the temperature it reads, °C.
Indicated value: -2 °C
